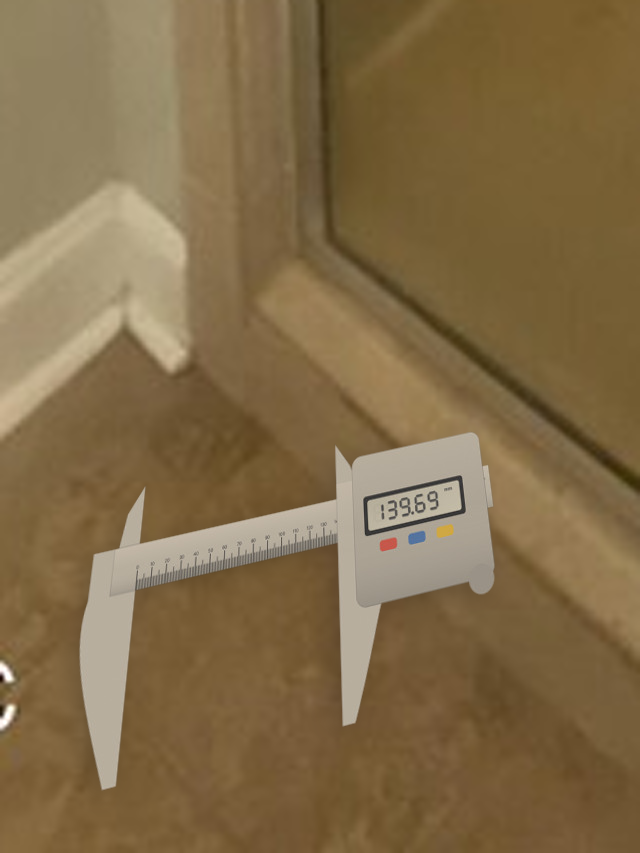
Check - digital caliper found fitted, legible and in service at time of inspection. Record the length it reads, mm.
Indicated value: 139.69 mm
